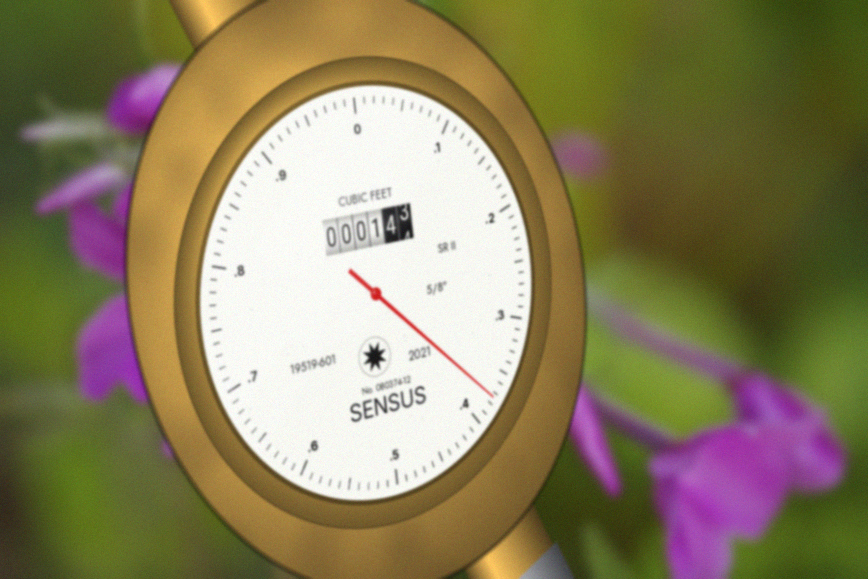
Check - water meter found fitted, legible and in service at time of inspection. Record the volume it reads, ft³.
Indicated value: 143.37 ft³
